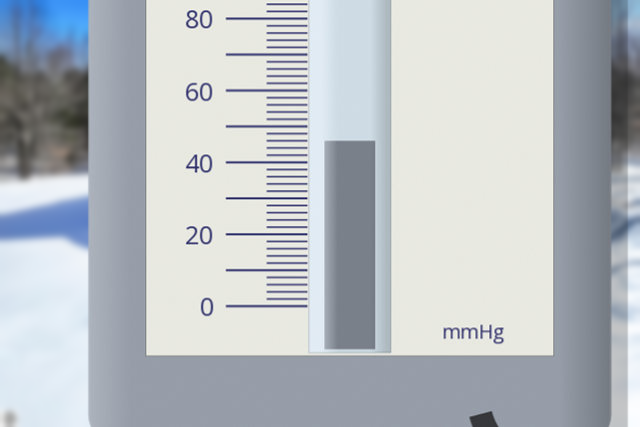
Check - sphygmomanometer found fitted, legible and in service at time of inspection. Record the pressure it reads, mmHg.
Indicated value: 46 mmHg
